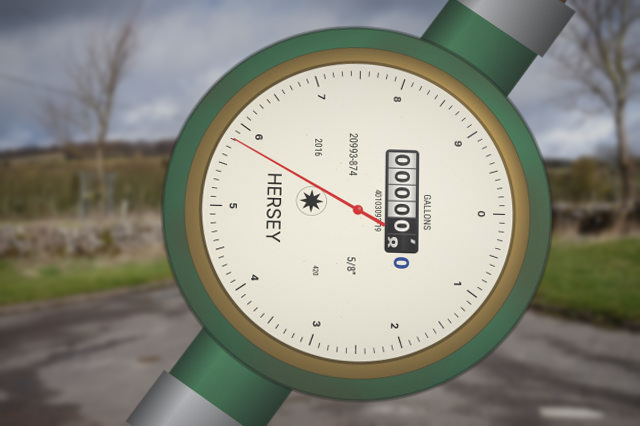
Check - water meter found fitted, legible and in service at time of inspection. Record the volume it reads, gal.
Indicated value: 75.8 gal
